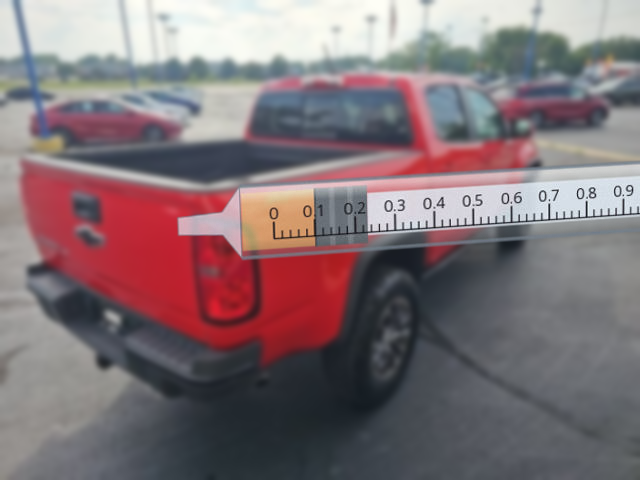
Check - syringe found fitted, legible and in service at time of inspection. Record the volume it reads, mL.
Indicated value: 0.1 mL
